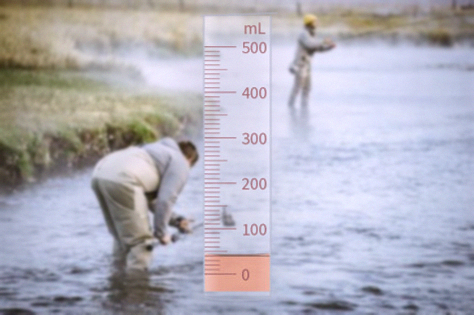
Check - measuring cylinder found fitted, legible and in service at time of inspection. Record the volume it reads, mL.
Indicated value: 40 mL
